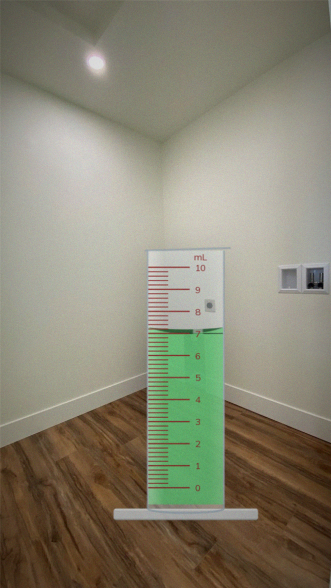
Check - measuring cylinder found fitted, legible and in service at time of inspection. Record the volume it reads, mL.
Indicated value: 7 mL
